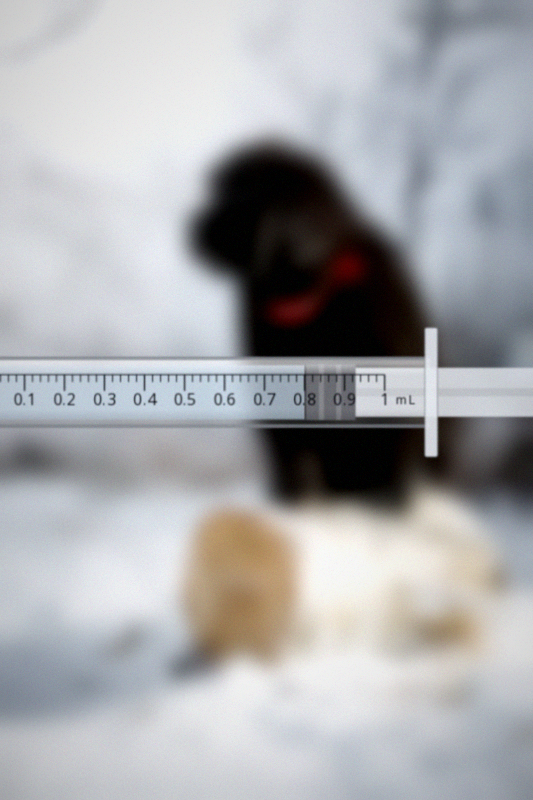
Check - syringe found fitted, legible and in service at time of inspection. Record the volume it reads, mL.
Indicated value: 0.8 mL
